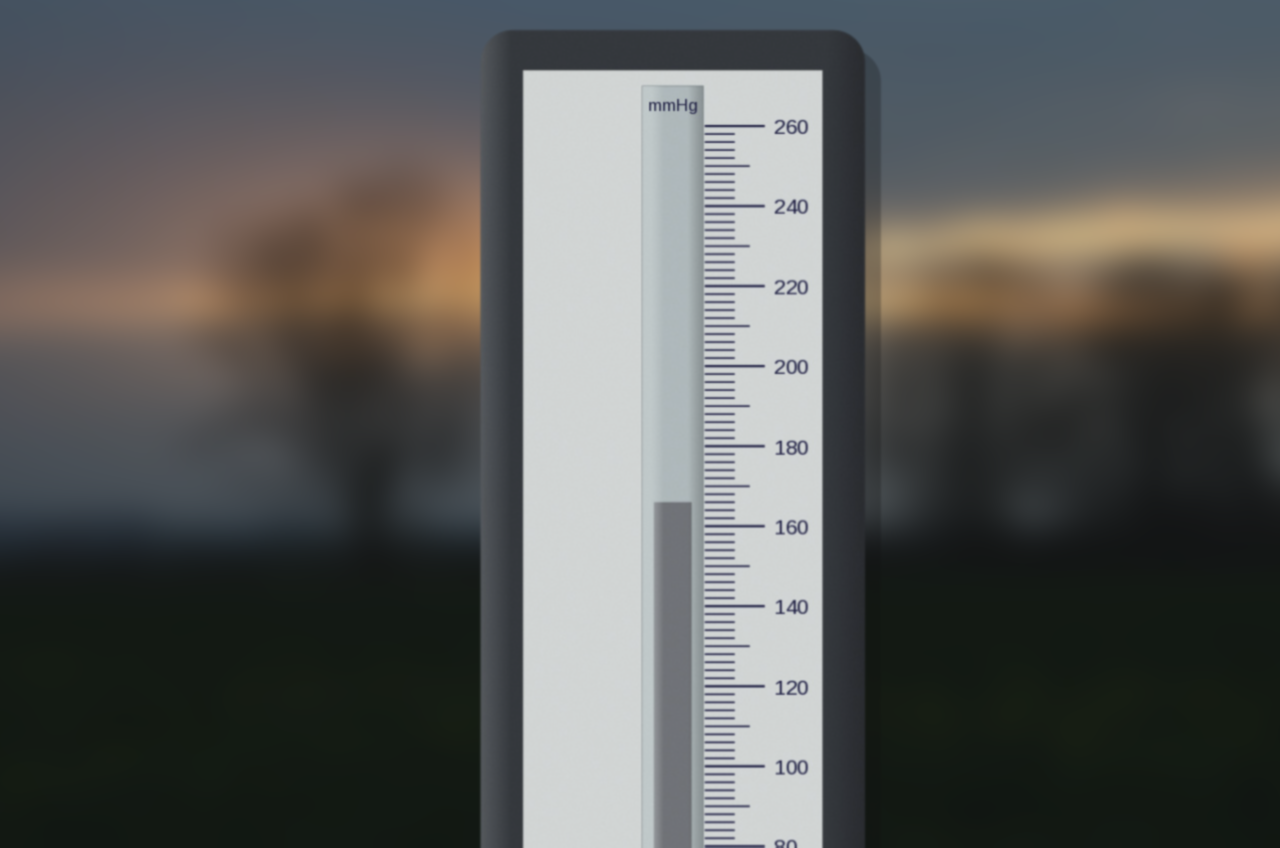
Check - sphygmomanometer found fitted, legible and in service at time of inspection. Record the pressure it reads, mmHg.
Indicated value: 166 mmHg
